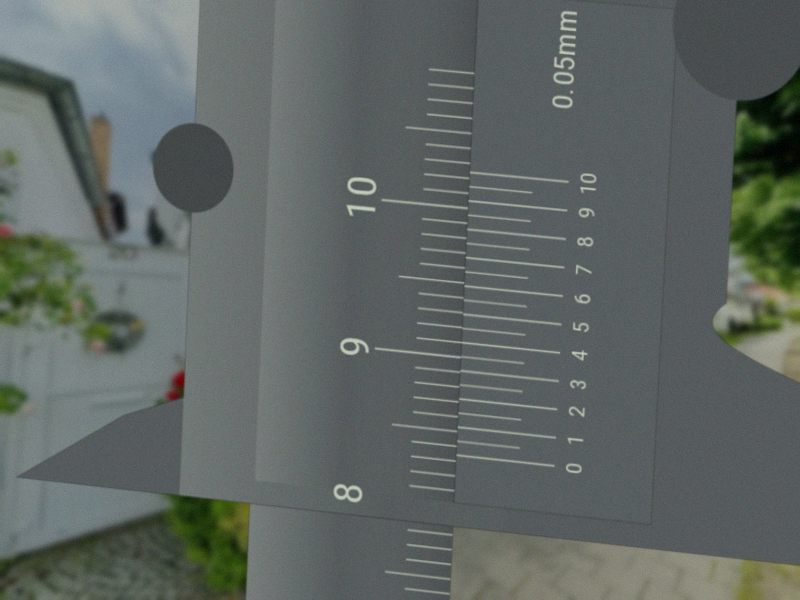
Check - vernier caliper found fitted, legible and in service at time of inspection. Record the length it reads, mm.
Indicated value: 83.4 mm
